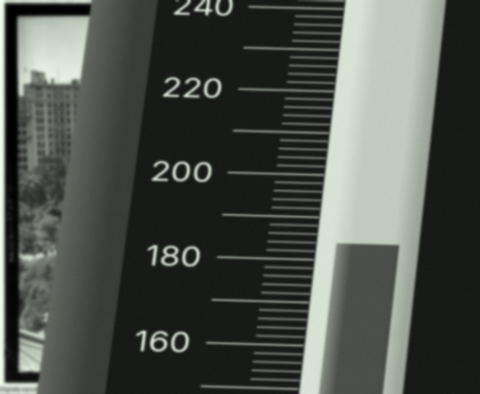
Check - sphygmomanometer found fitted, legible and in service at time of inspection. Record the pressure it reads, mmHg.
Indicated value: 184 mmHg
